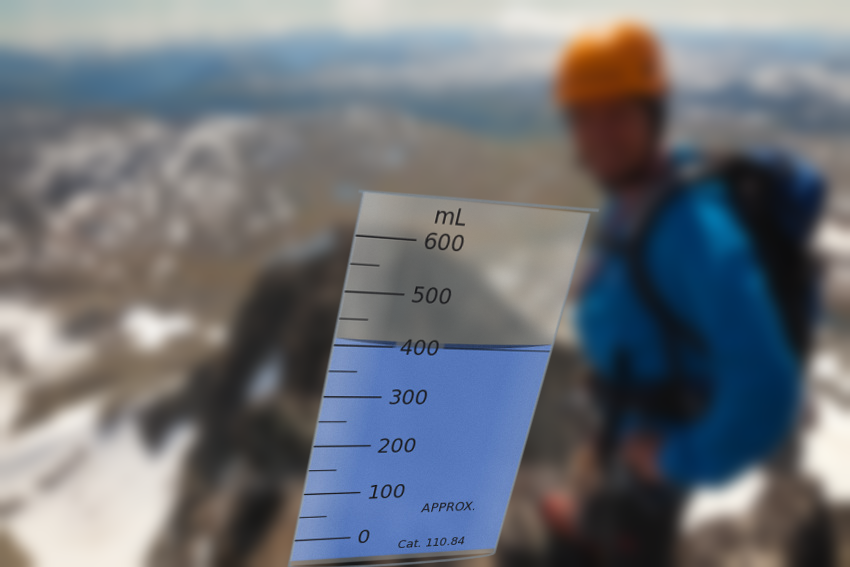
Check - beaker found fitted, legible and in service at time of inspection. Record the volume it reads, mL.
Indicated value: 400 mL
